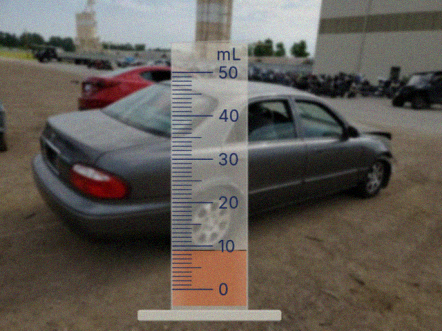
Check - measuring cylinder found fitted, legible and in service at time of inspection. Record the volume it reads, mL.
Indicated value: 9 mL
